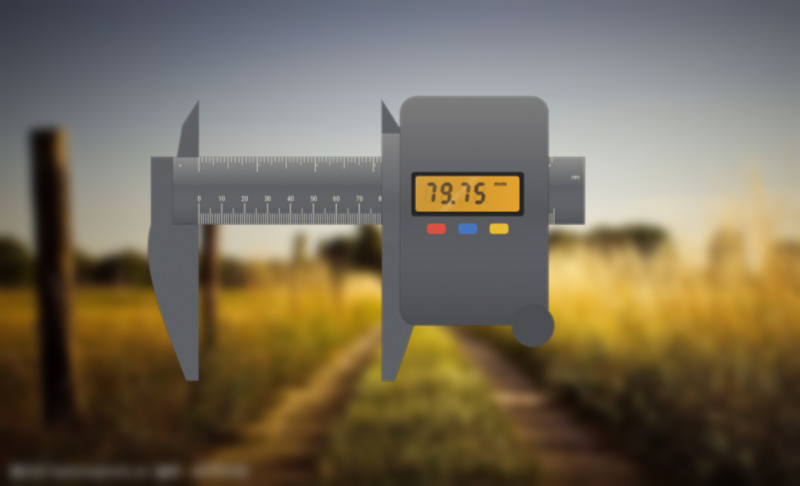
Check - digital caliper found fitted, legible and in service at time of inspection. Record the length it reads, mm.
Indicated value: 79.75 mm
